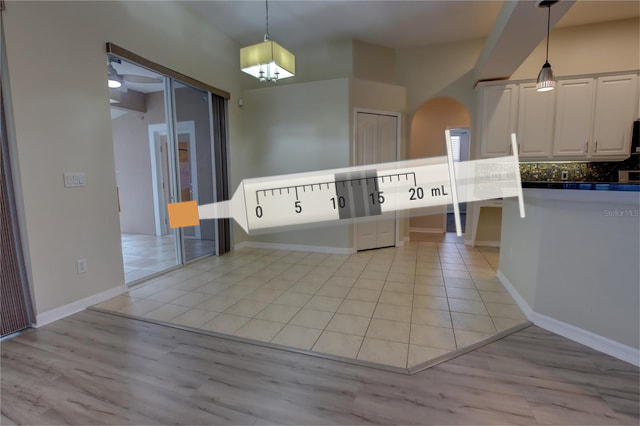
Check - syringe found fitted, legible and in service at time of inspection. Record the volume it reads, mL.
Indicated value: 10 mL
